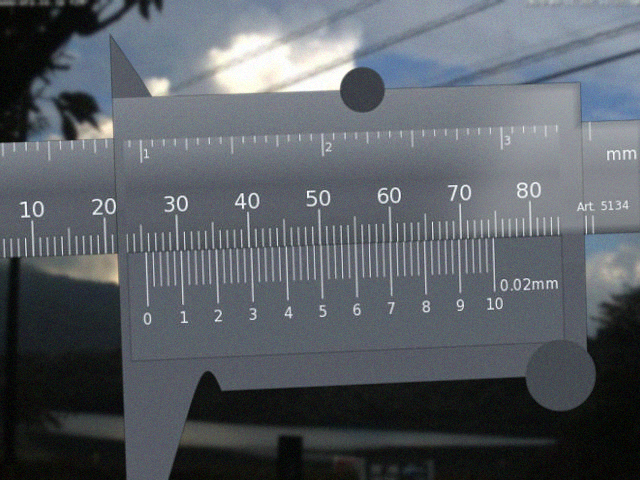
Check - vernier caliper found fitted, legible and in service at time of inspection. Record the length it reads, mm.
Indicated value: 25.6 mm
